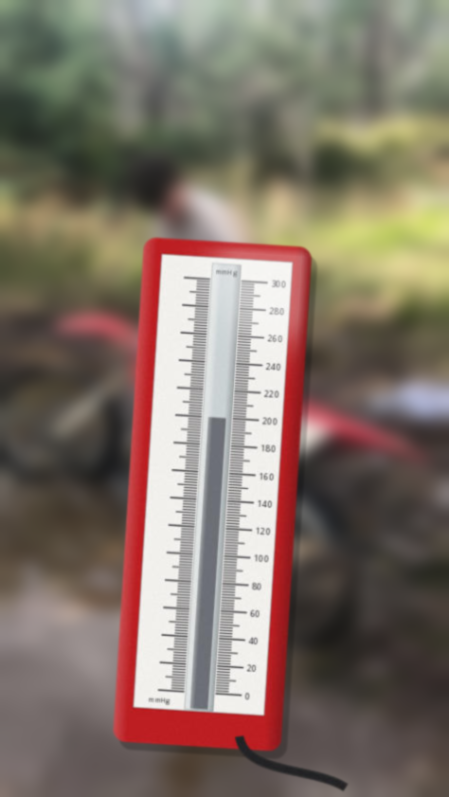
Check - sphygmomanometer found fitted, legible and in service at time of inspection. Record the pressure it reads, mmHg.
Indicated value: 200 mmHg
